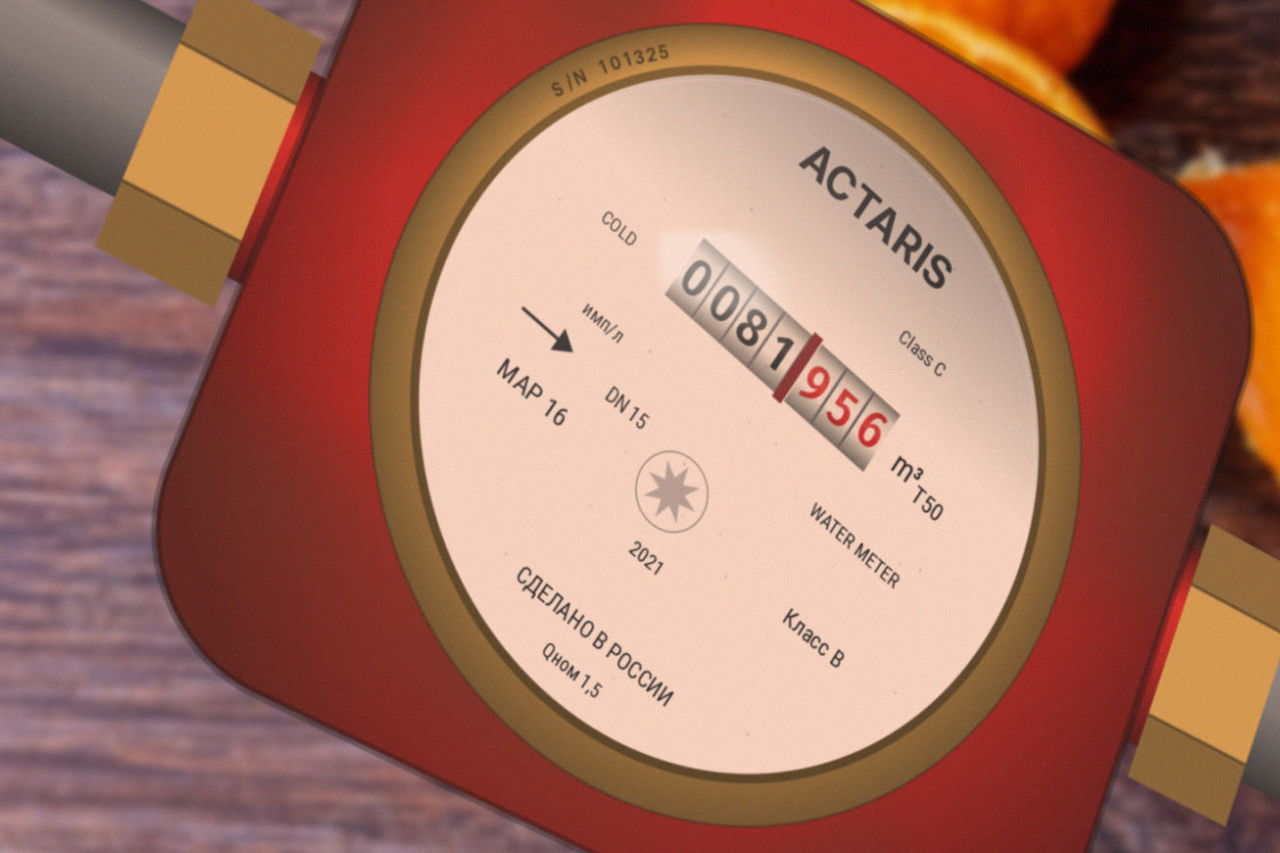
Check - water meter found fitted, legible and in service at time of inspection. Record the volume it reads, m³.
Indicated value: 81.956 m³
